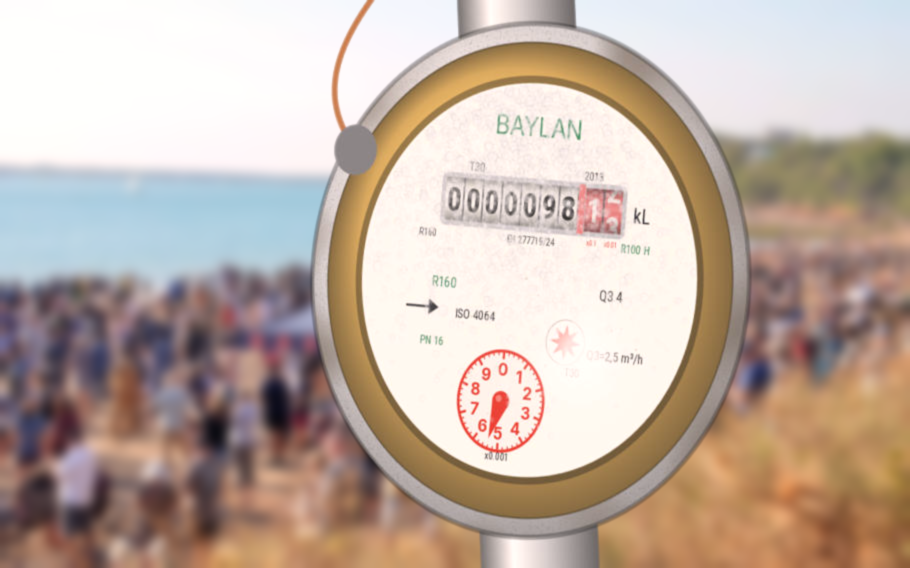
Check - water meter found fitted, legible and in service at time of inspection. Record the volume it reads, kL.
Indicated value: 98.125 kL
